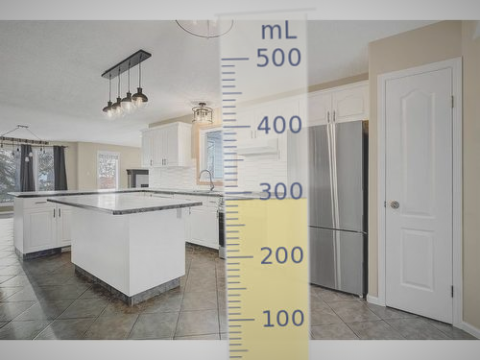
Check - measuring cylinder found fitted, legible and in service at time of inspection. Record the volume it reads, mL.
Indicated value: 290 mL
